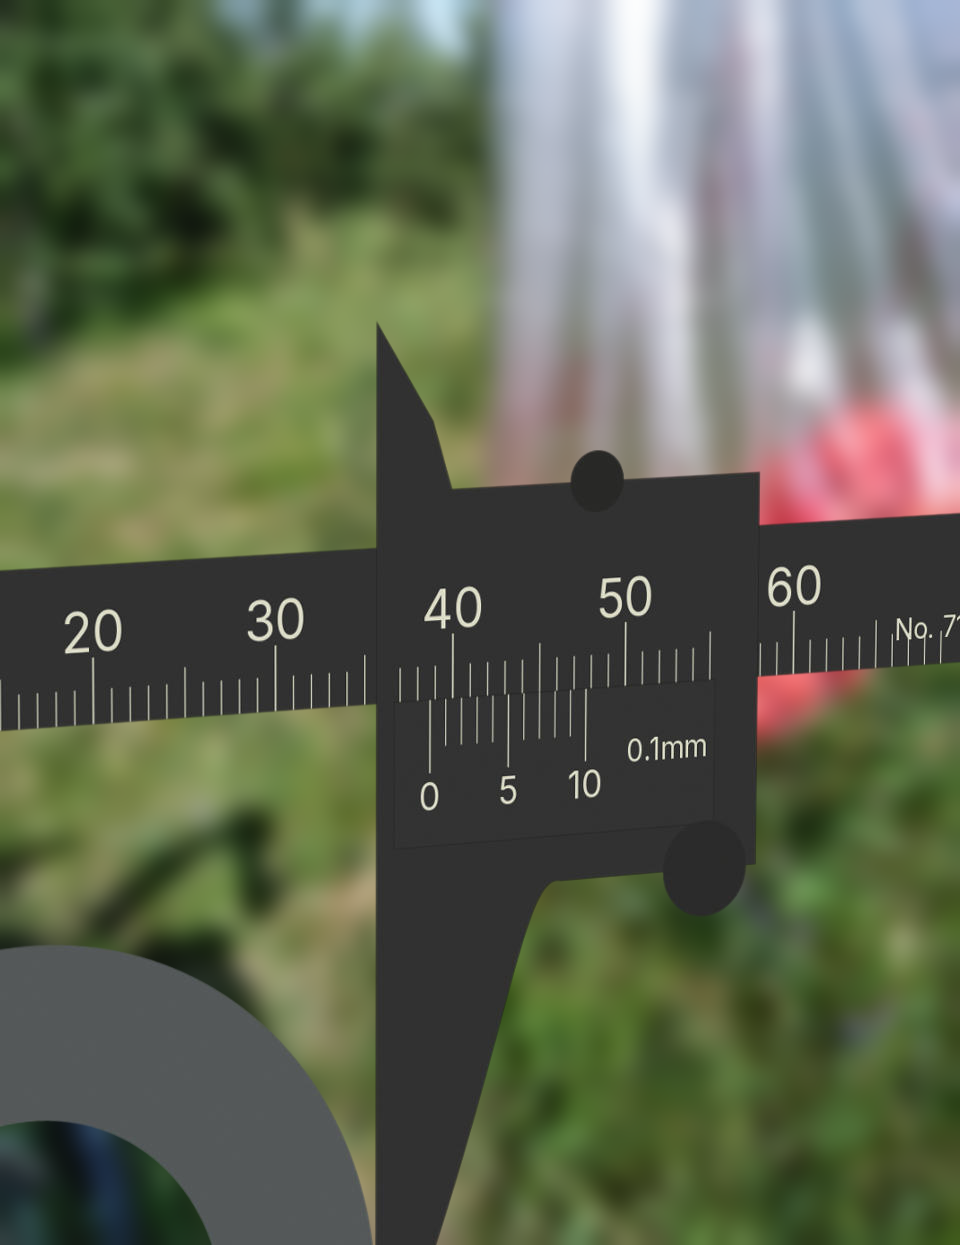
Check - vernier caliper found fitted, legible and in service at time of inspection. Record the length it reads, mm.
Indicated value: 38.7 mm
